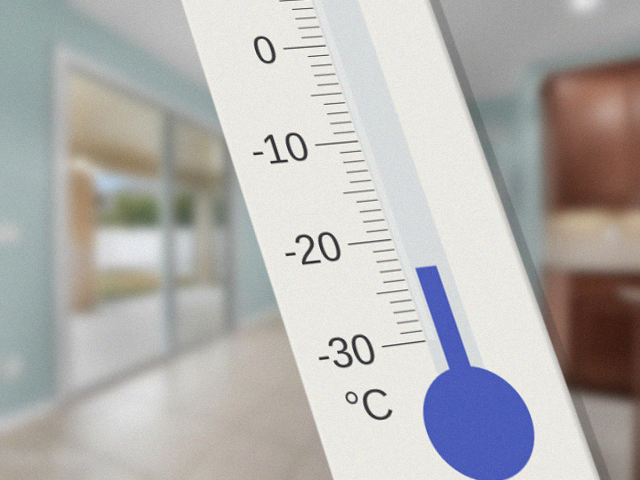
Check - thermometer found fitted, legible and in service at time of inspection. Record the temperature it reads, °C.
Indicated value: -23 °C
